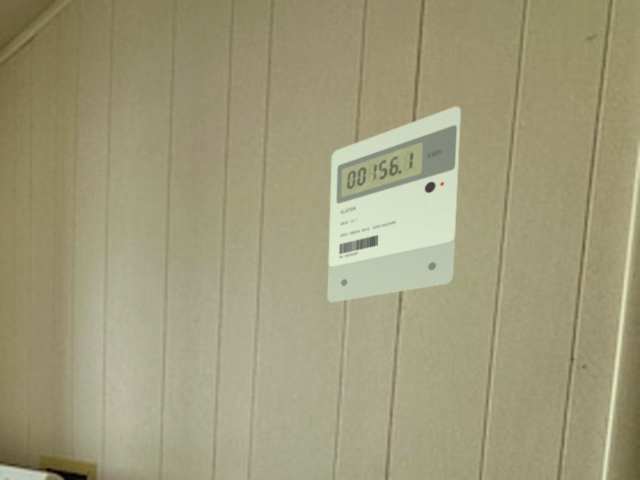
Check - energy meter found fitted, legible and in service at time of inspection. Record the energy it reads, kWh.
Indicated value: 156.1 kWh
